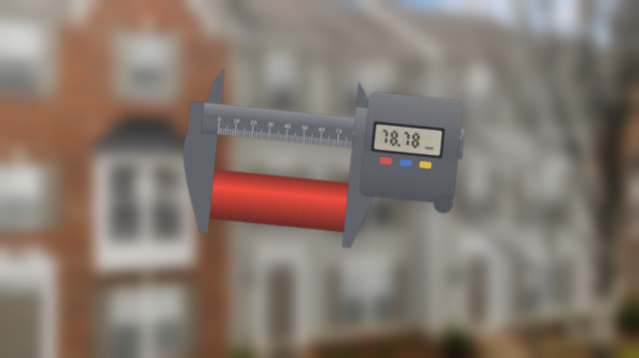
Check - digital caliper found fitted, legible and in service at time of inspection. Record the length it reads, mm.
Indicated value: 78.78 mm
